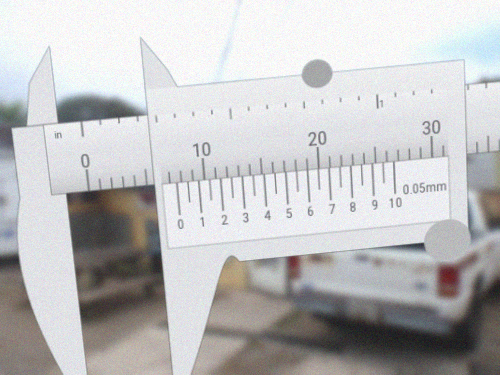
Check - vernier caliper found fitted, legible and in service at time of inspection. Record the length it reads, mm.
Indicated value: 7.6 mm
